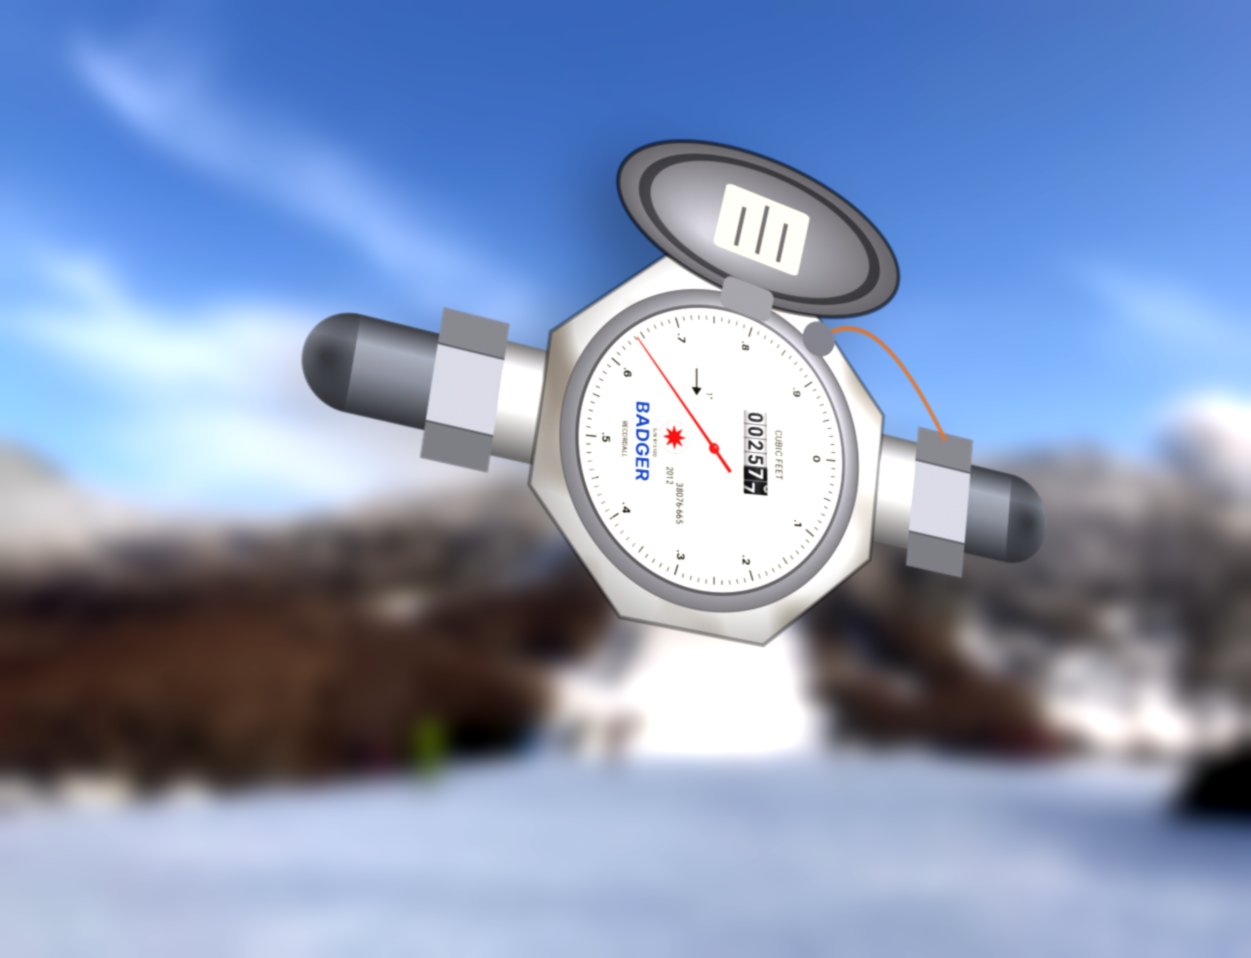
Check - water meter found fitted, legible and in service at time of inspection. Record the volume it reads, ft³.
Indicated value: 2576.64 ft³
